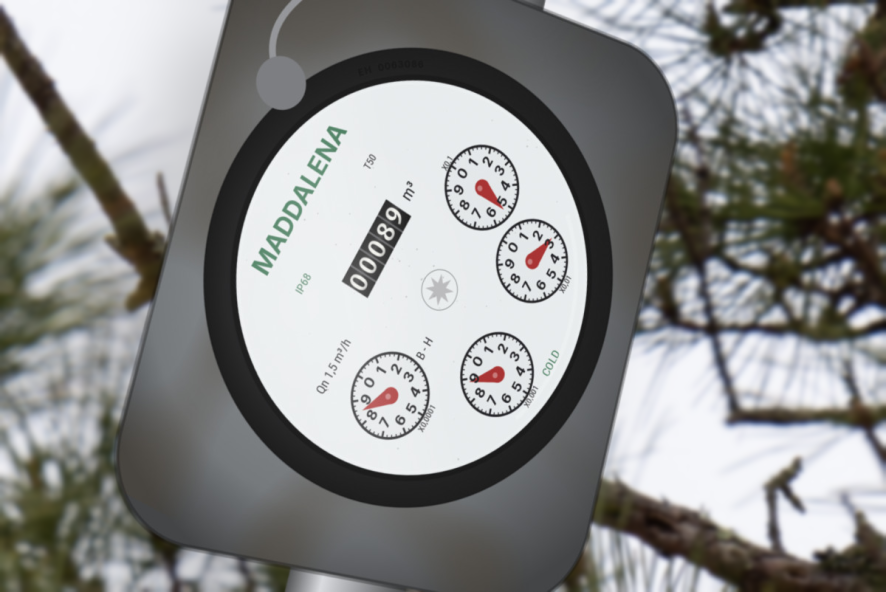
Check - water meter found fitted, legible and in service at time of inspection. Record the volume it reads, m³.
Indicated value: 89.5288 m³
